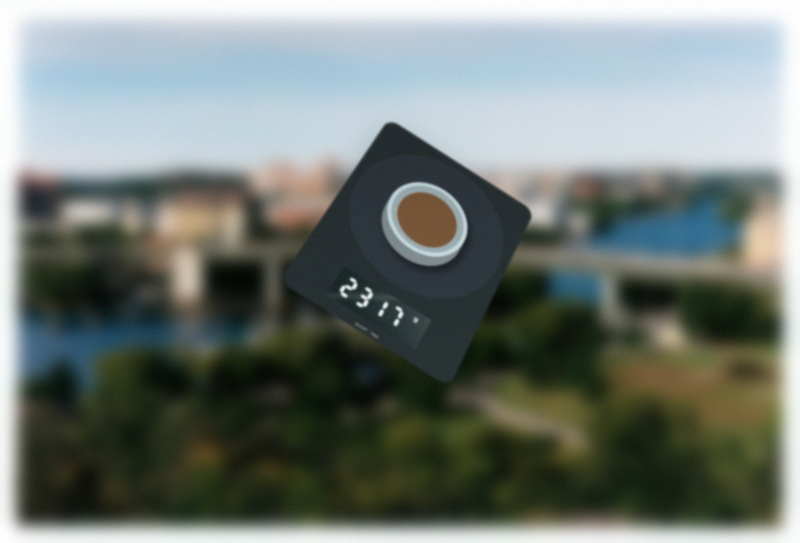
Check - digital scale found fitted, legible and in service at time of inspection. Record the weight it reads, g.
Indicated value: 2317 g
